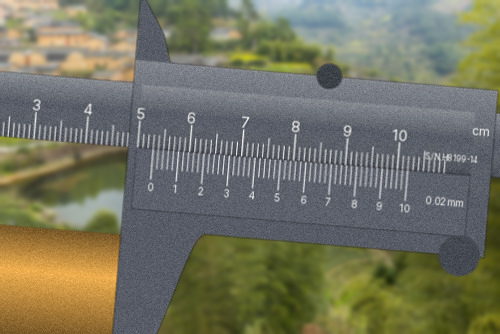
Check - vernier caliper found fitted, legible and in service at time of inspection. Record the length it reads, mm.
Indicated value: 53.0 mm
